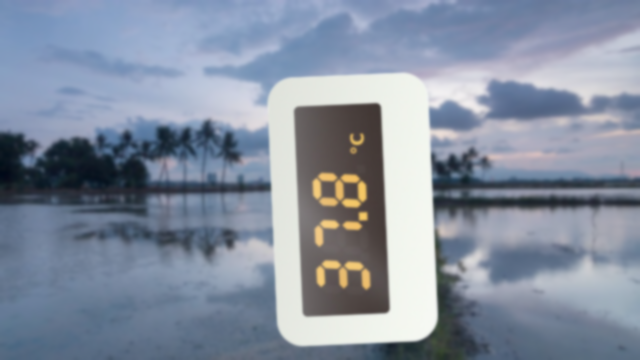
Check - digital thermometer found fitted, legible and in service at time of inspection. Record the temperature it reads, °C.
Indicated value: 37.8 °C
